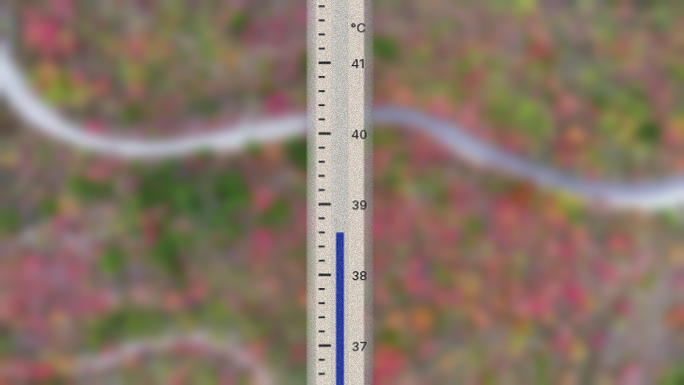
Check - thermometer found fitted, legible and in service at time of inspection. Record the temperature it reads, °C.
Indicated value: 38.6 °C
